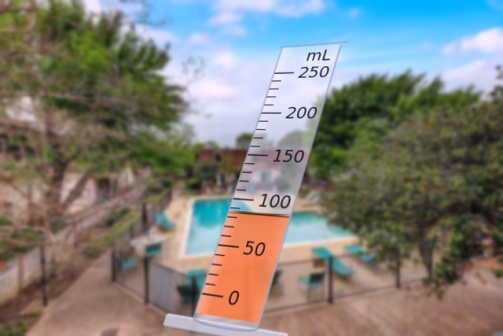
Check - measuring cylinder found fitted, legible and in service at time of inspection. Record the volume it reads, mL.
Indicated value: 85 mL
